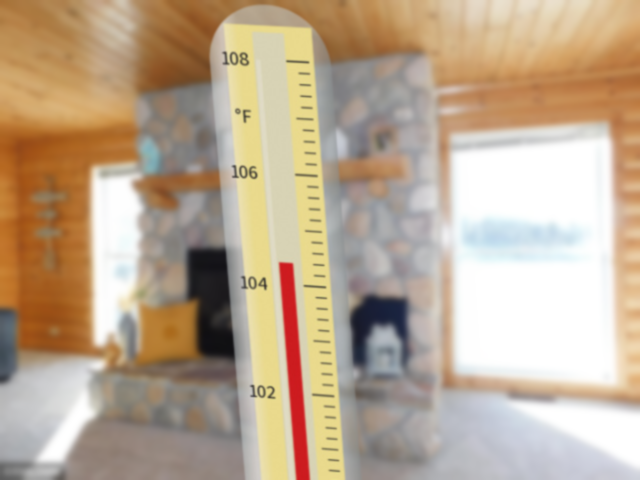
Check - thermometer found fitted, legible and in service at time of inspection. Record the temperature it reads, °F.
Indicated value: 104.4 °F
